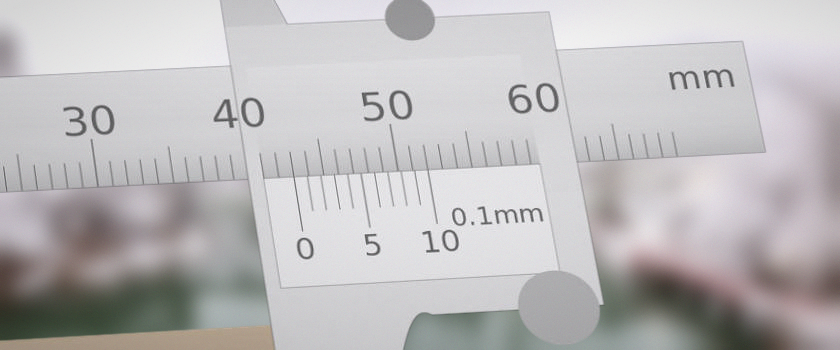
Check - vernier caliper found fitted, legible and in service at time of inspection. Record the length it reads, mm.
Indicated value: 43.0 mm
